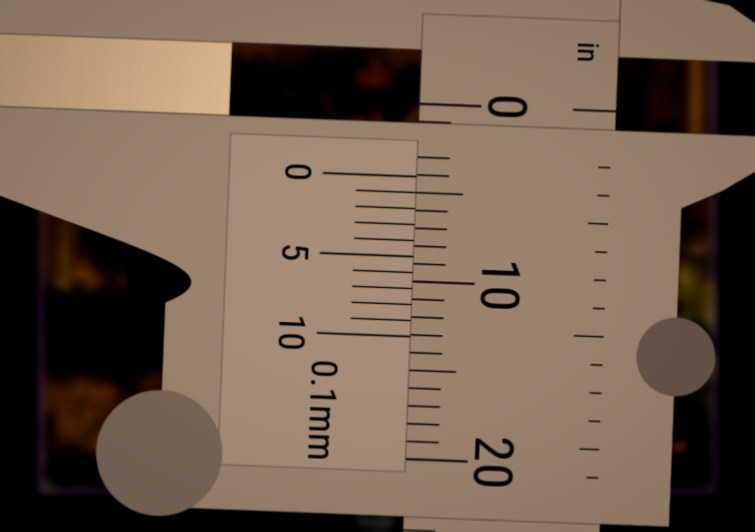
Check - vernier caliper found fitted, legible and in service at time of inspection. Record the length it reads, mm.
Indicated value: 4.1 mm
